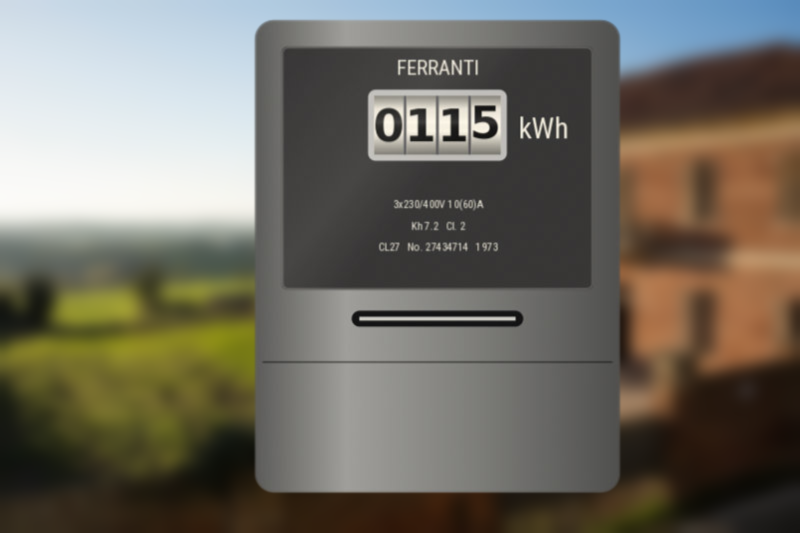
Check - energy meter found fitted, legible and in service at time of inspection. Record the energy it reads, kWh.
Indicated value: 115 kWh
